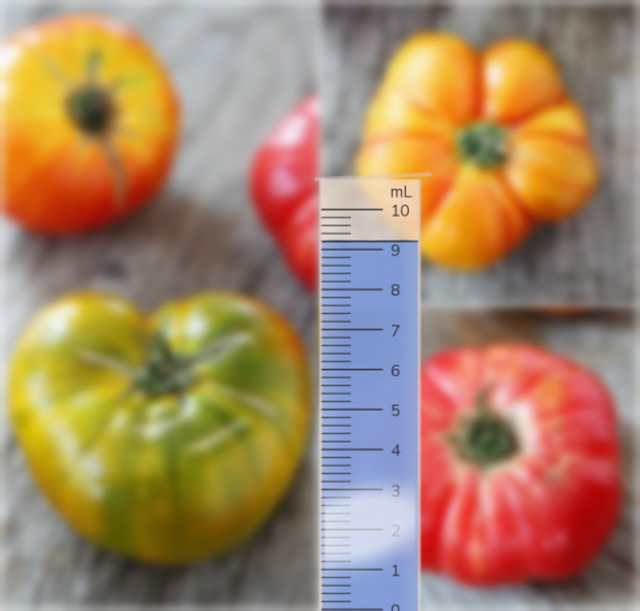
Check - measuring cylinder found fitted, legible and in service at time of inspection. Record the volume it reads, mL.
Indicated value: 9.2 mL
